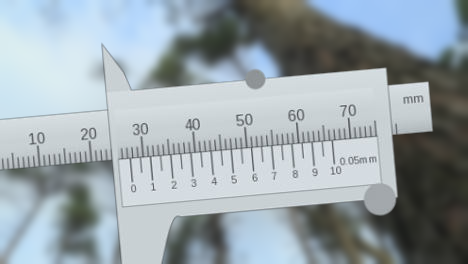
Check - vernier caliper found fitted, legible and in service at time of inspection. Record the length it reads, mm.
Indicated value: 27.5 mm
